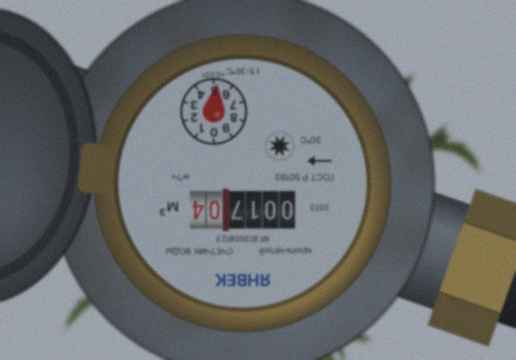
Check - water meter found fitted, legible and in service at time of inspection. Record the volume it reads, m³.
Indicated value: 17.045 m³
